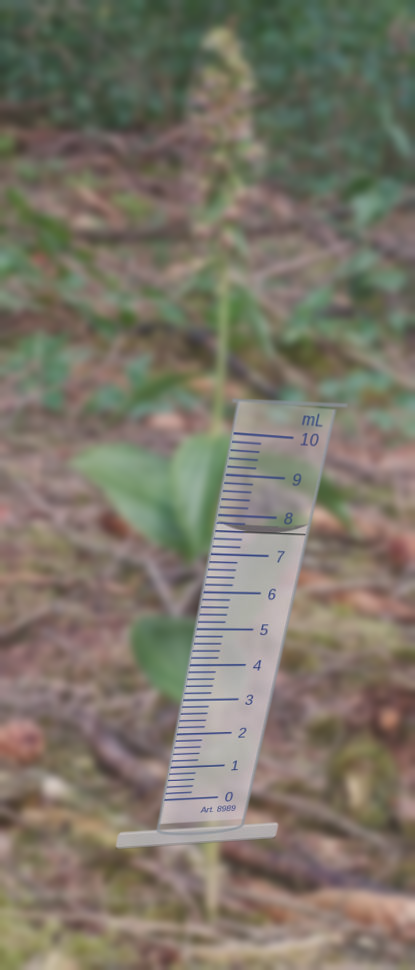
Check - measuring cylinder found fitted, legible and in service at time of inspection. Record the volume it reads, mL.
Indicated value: 7.6 mL
